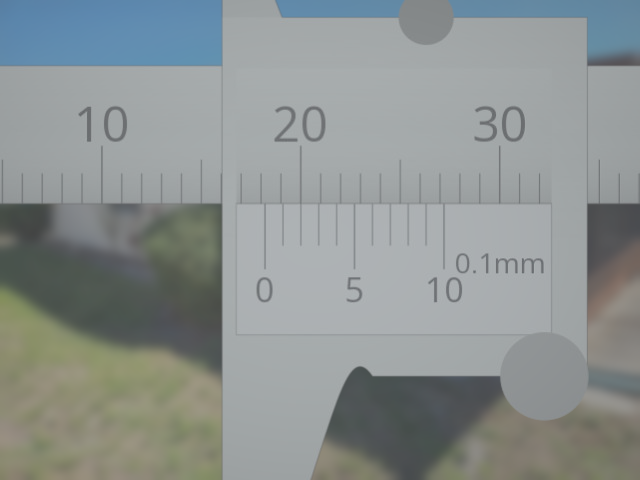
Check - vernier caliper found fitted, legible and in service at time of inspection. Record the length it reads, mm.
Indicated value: 18.2 mm
